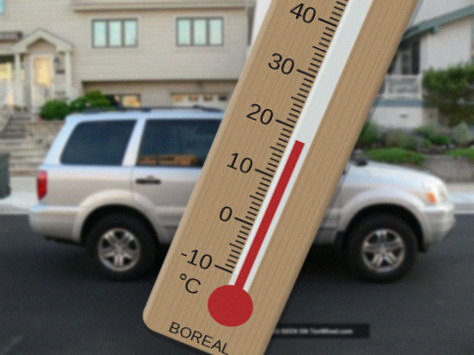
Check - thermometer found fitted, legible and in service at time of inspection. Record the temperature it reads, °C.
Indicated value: 18 °C
